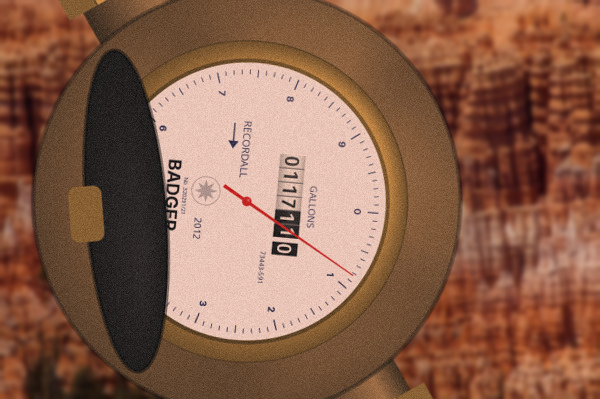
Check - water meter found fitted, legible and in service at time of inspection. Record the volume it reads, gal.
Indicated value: 117110.8 gal
